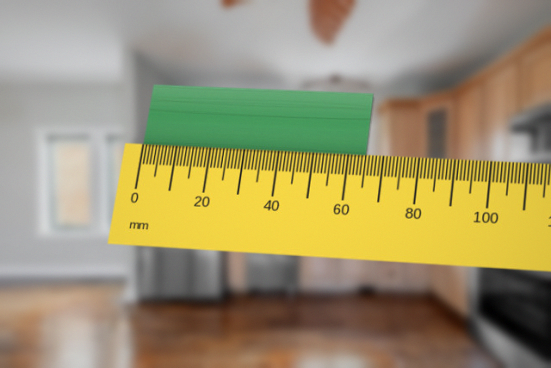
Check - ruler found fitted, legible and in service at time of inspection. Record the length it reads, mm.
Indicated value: 65 mm
